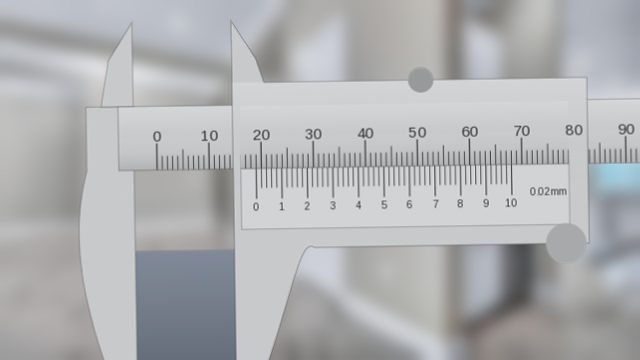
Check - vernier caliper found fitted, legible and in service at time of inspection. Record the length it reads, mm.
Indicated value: 19.0 mm
